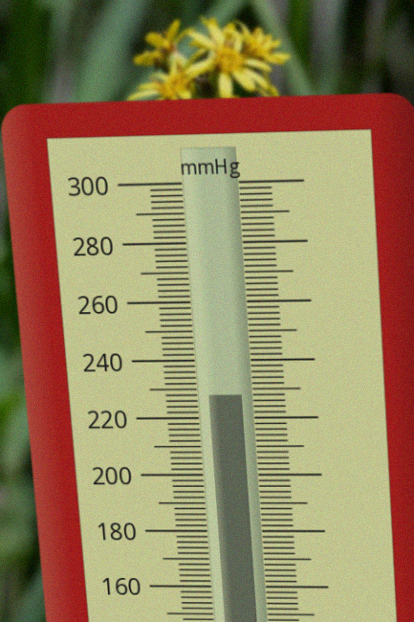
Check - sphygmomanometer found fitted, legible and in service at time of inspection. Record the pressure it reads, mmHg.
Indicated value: 228 mmHg
